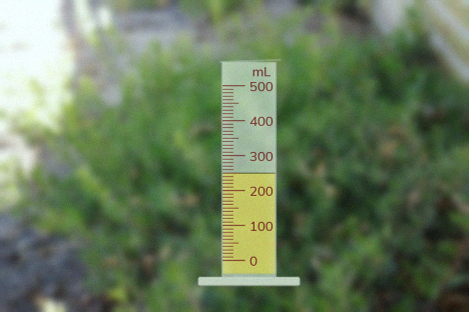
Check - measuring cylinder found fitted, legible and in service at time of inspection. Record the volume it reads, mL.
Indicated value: 250 mL
